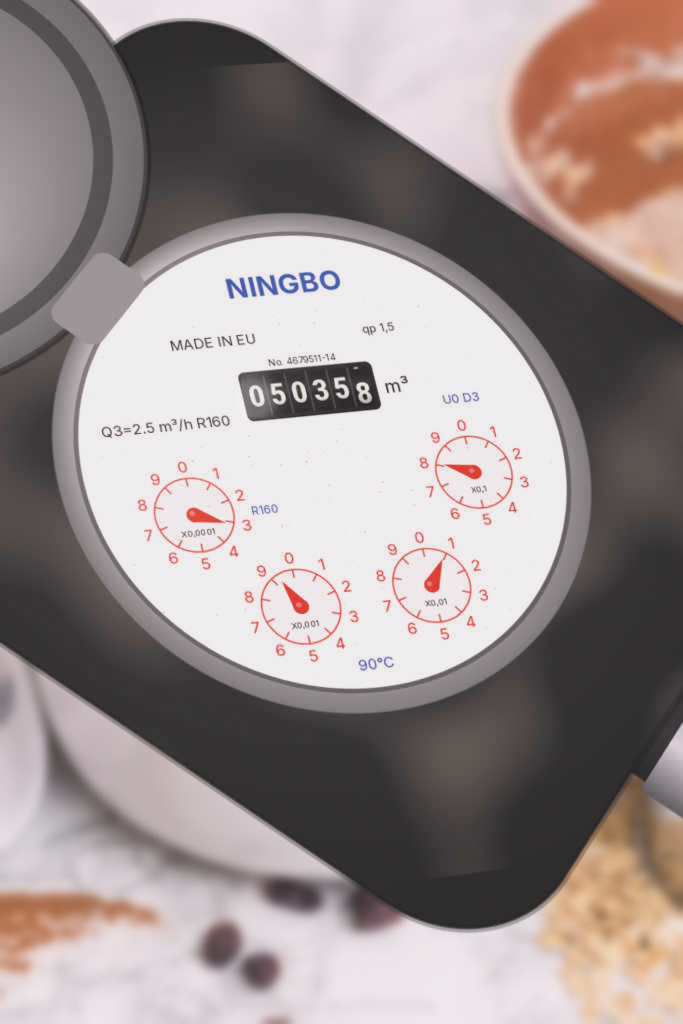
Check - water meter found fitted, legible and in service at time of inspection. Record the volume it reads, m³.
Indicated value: 50357.8093 m³
